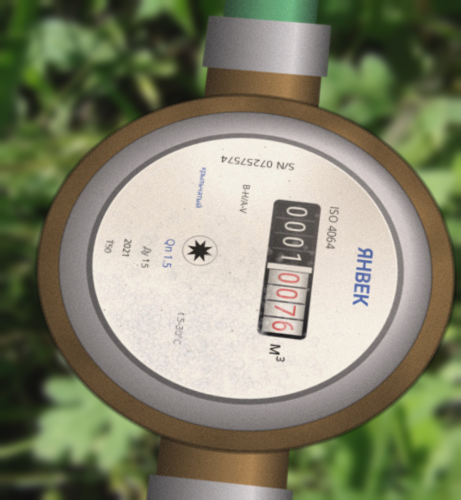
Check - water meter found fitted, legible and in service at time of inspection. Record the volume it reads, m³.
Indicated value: 1.0076 m³
